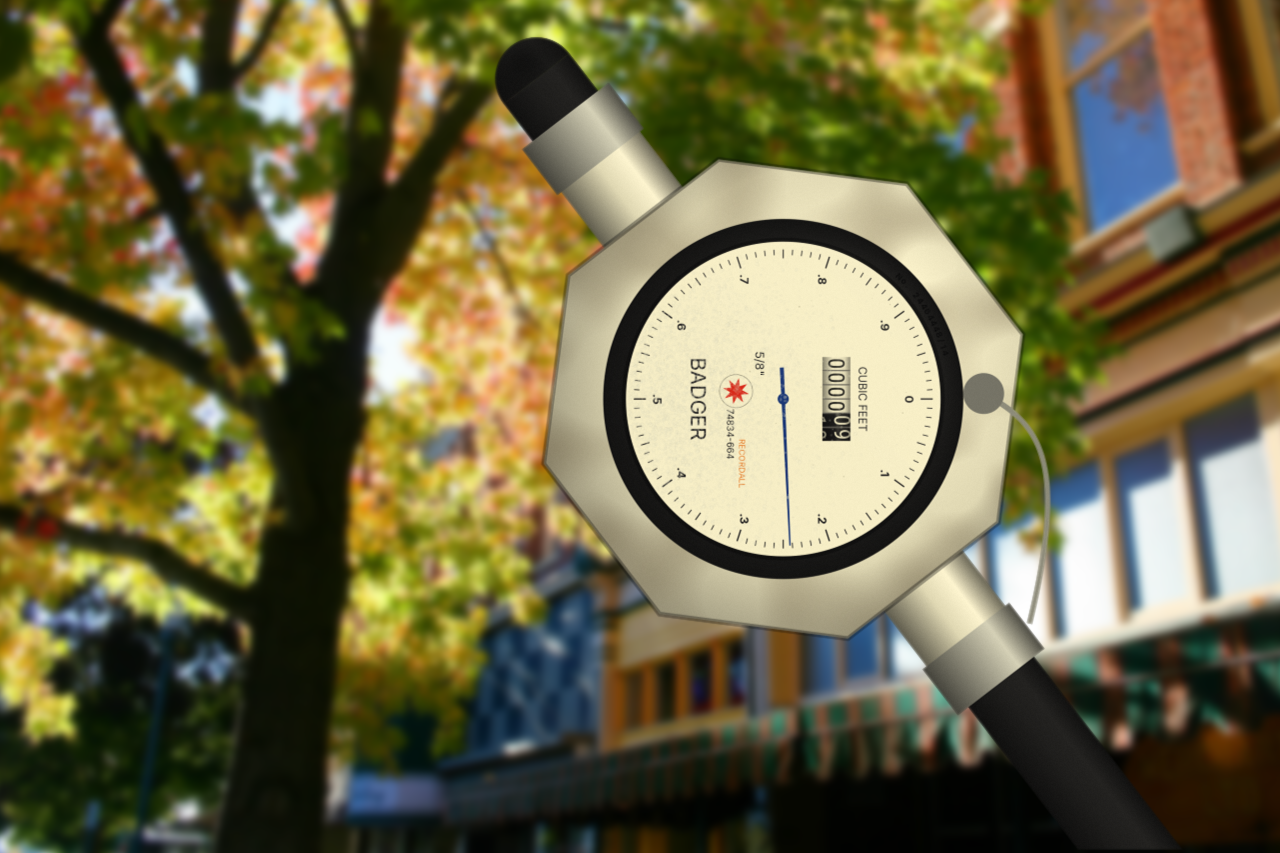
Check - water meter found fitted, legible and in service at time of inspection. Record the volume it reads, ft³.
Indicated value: 9.24 ft³
